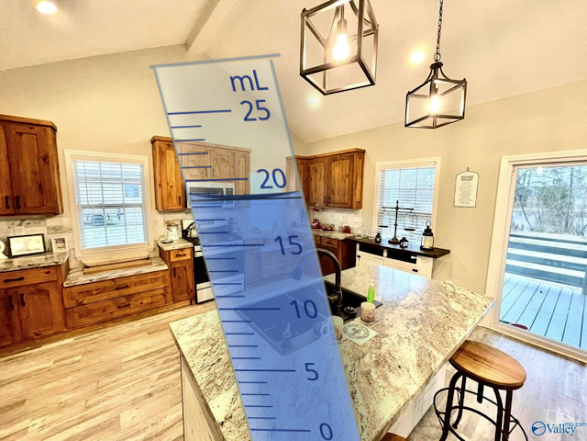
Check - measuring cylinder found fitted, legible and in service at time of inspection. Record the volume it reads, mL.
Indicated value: 18.5 mL
